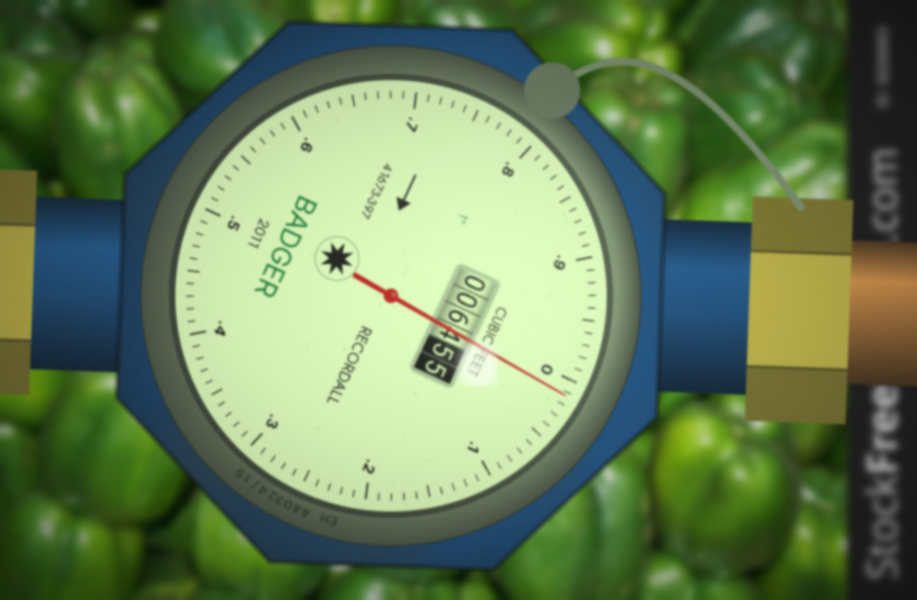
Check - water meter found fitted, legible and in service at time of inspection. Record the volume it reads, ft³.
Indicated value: 6455.01 ft³
